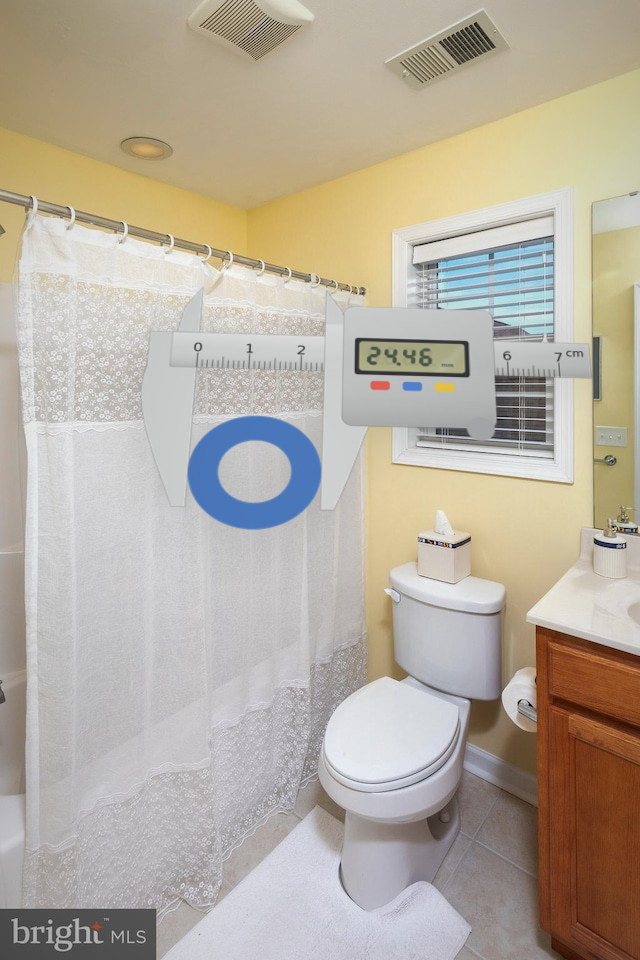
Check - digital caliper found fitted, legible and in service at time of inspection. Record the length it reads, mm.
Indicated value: 24.46 mm
